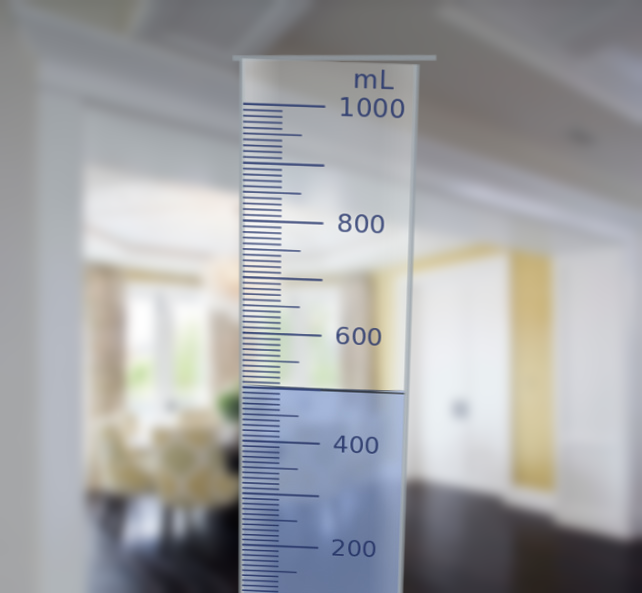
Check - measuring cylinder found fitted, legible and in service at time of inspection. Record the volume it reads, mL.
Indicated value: 500 mL
